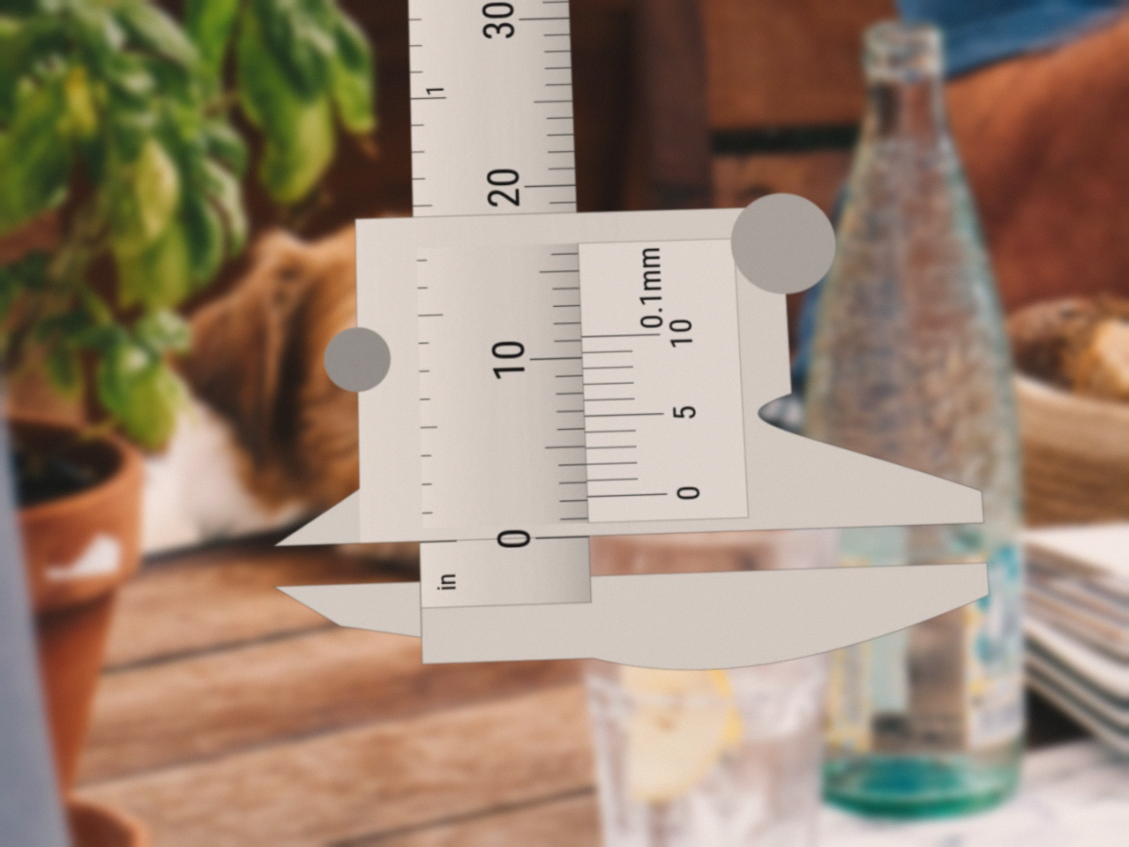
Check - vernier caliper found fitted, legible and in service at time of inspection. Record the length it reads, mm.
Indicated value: 2.2 mm
